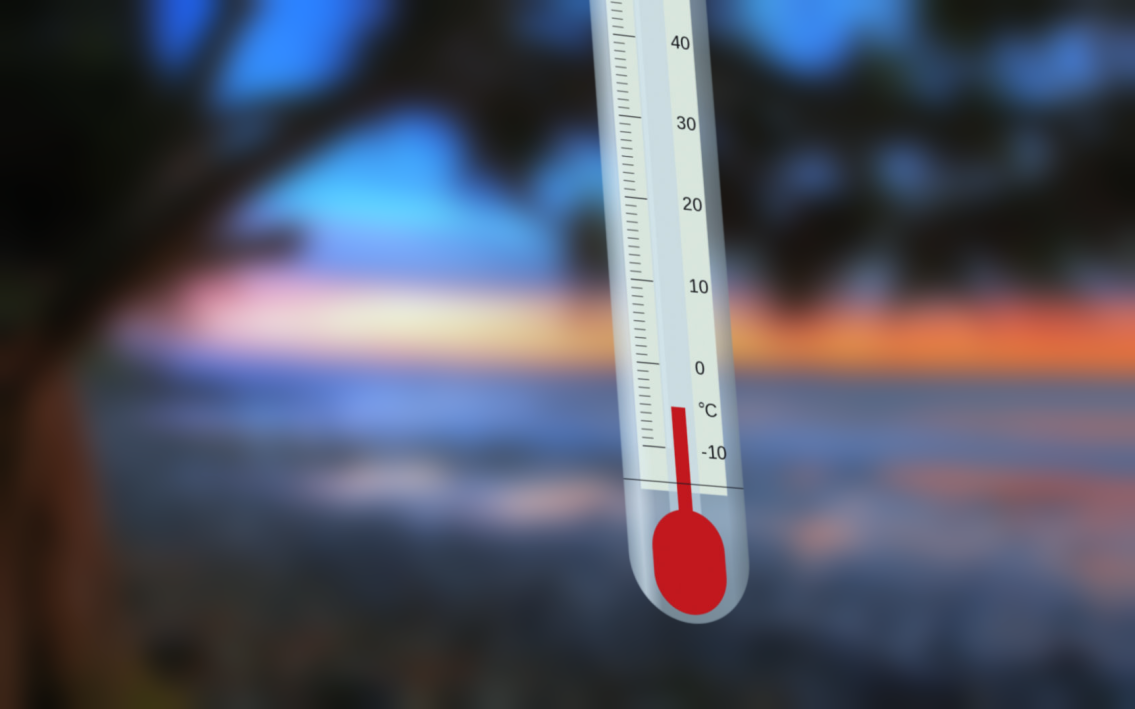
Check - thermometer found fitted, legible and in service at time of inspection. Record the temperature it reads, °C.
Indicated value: -5 °C
